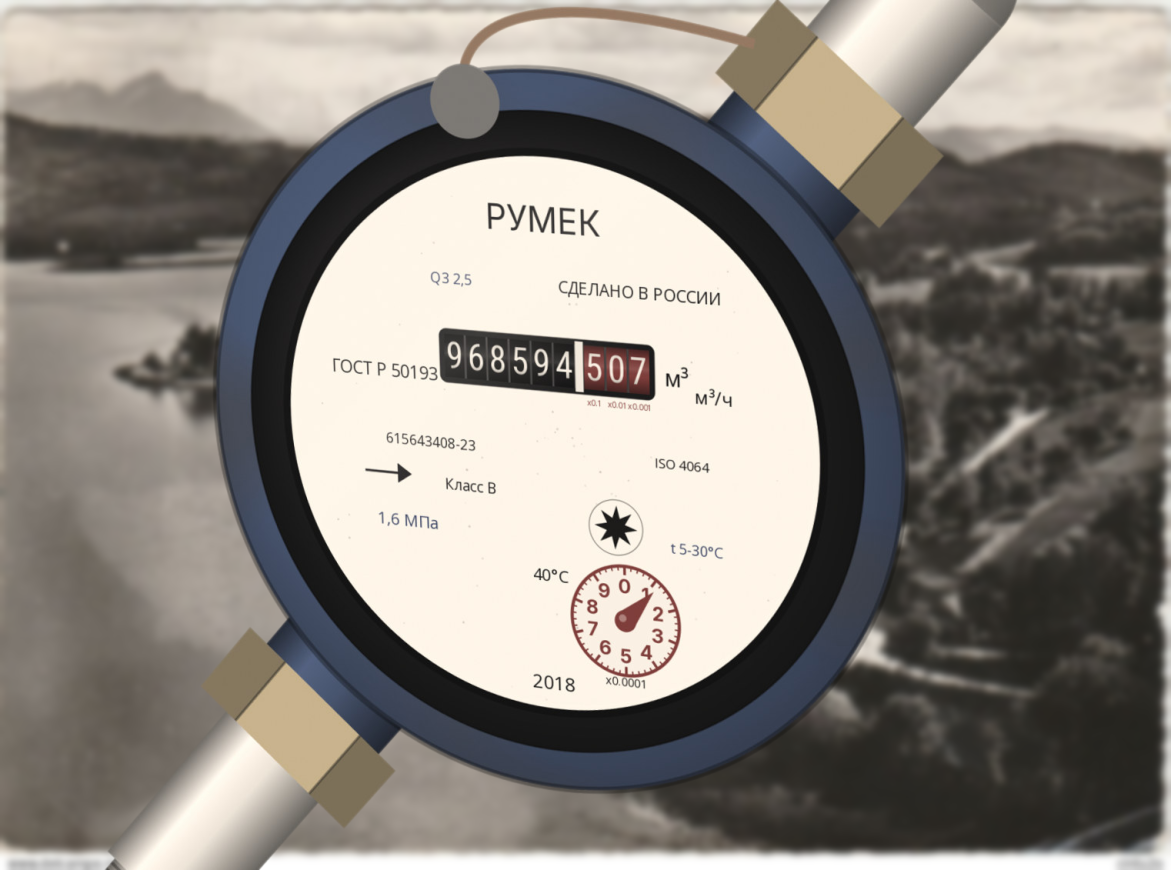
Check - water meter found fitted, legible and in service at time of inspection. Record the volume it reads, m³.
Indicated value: 968594.5071 m³
